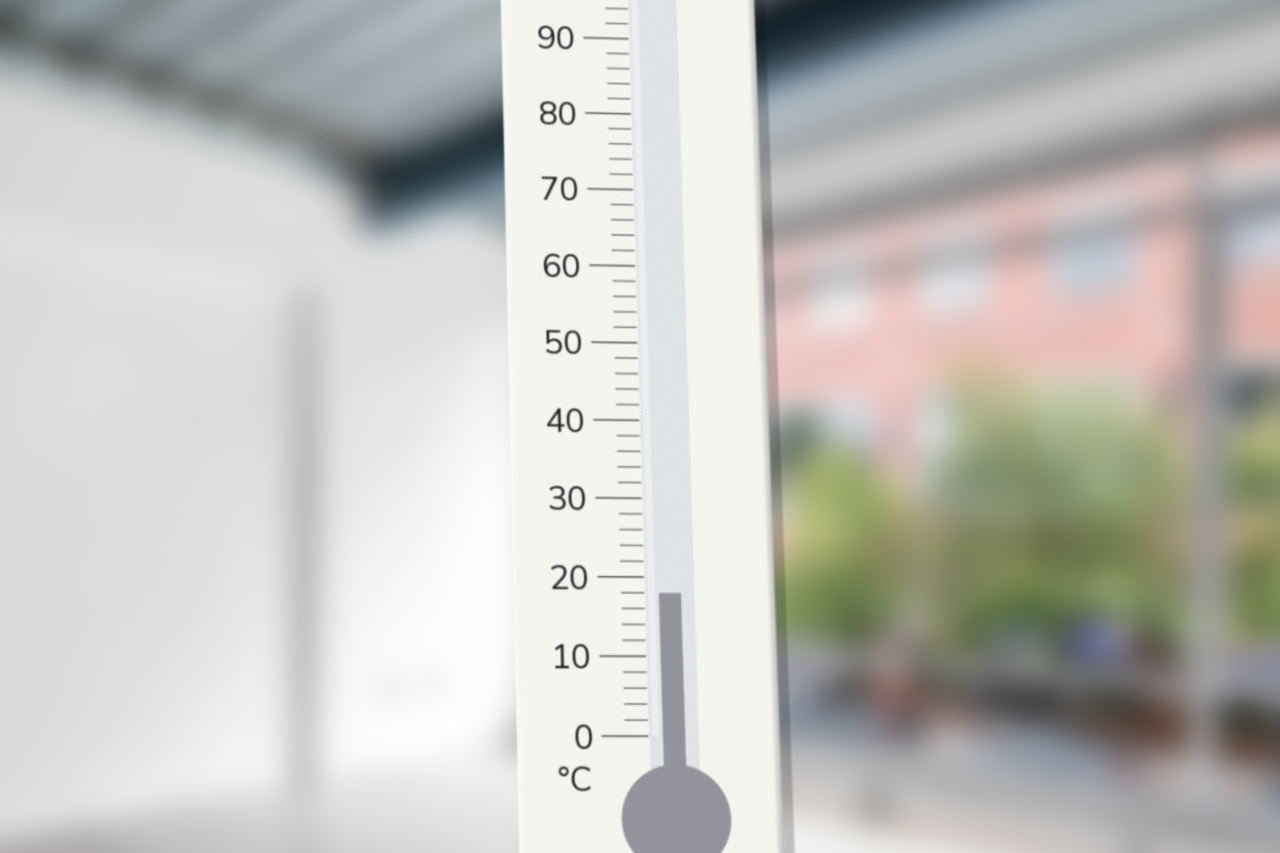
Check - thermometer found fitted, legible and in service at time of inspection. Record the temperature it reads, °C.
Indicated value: 18 °C
